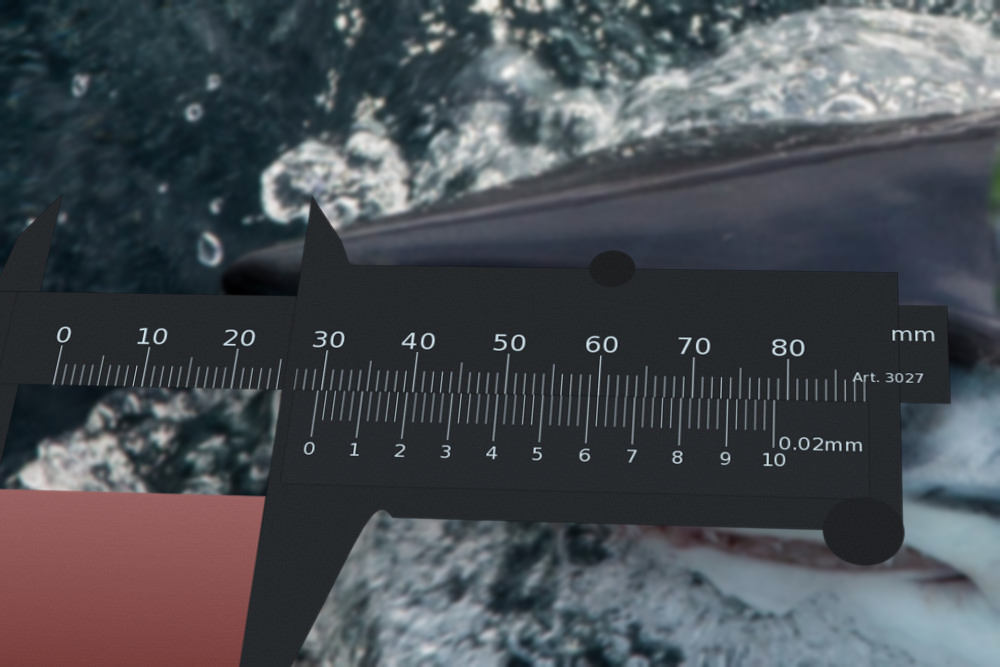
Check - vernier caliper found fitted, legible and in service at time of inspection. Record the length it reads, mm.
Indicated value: 29.6 mm
